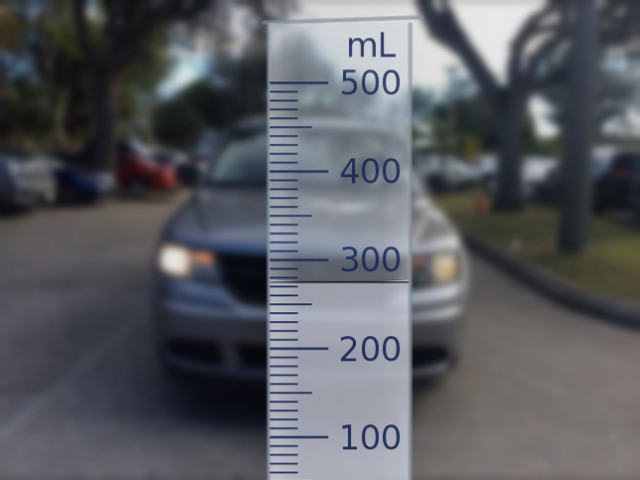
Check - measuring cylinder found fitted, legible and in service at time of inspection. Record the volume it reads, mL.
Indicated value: 275 mL
